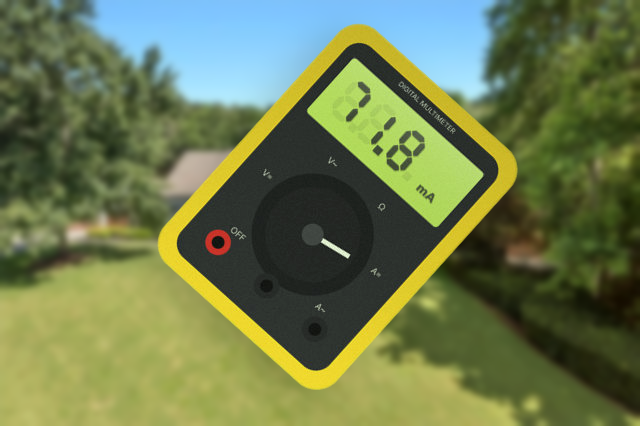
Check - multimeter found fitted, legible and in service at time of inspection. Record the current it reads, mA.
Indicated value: 71.8 mA
